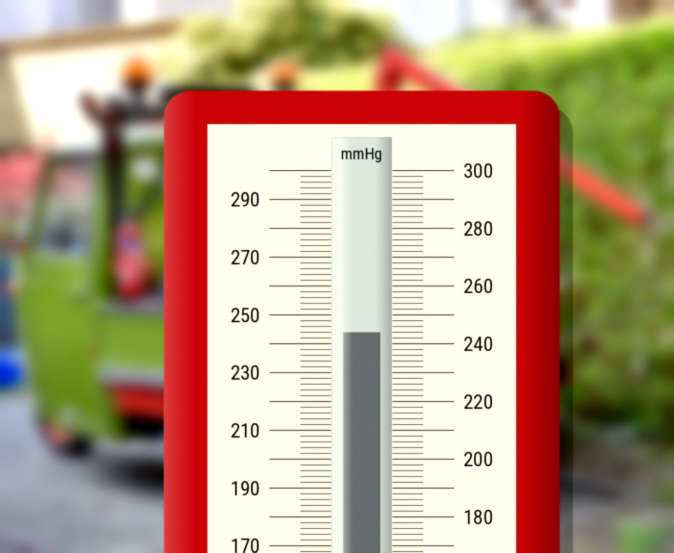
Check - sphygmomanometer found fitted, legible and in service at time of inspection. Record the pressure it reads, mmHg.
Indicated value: 244 mmHg
